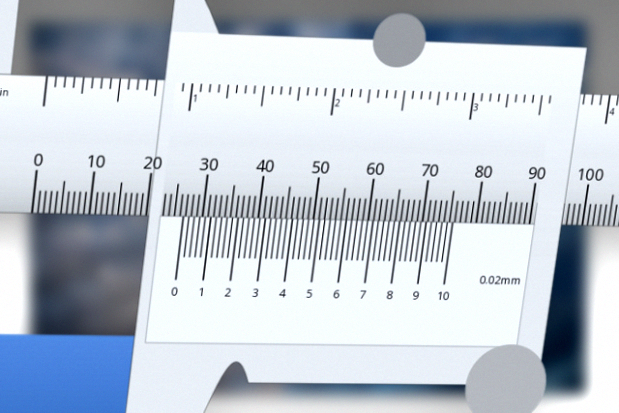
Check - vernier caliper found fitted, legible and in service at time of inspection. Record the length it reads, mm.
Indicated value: 26.6 mm
